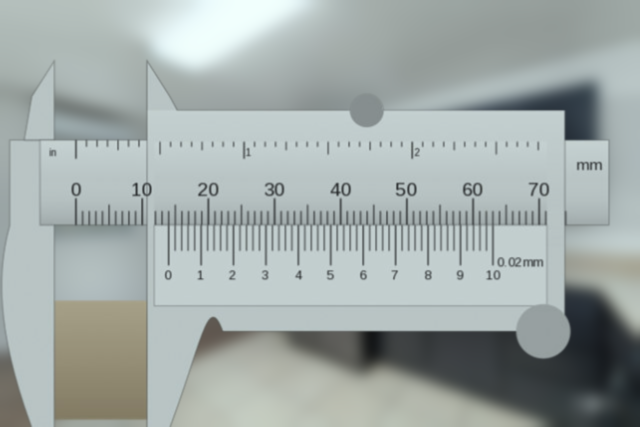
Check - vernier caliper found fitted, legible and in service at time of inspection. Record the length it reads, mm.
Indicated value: 14.0 mm
